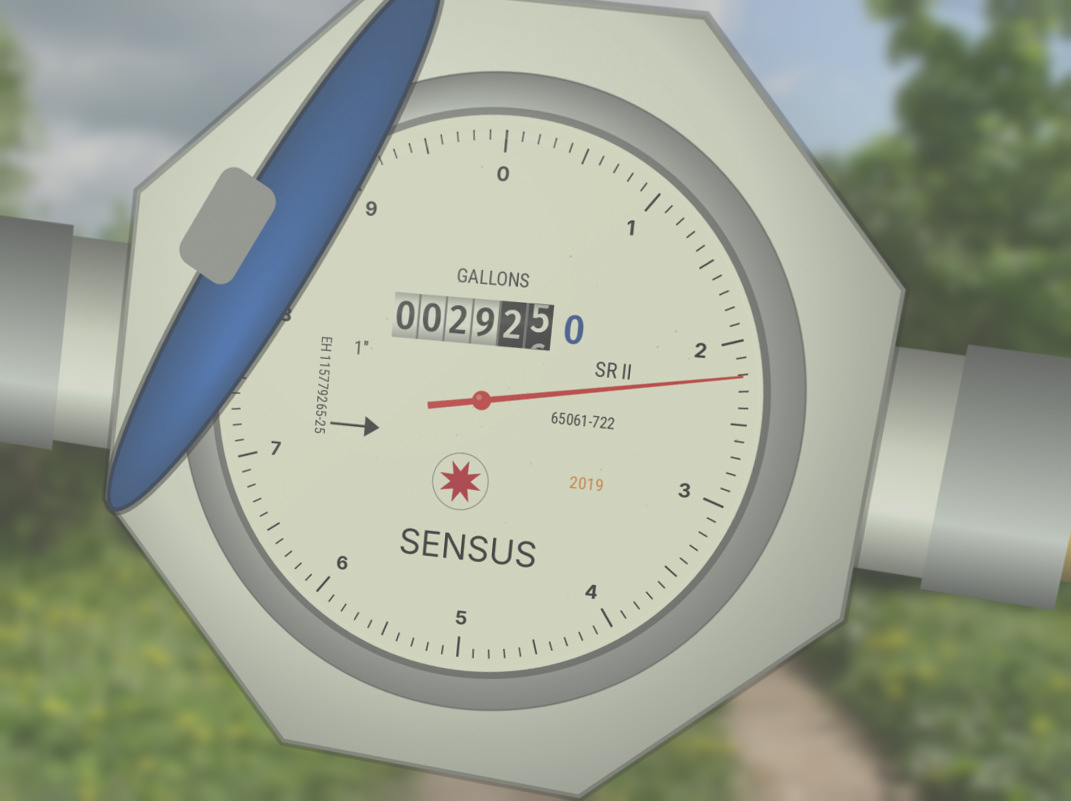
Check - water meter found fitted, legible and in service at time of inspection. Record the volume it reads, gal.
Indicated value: 29252.2 gal
